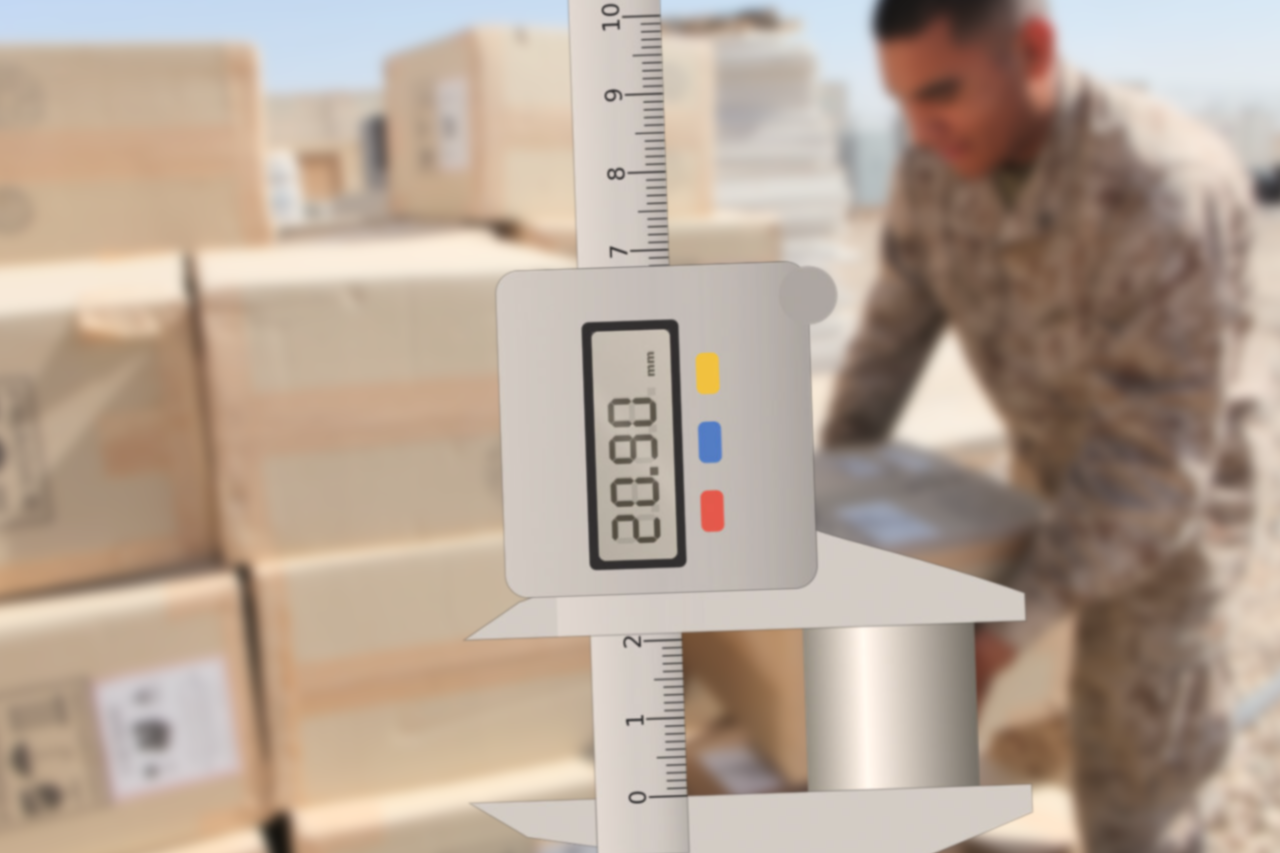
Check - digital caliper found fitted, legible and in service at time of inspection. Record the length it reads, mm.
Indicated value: 20.90 mm
